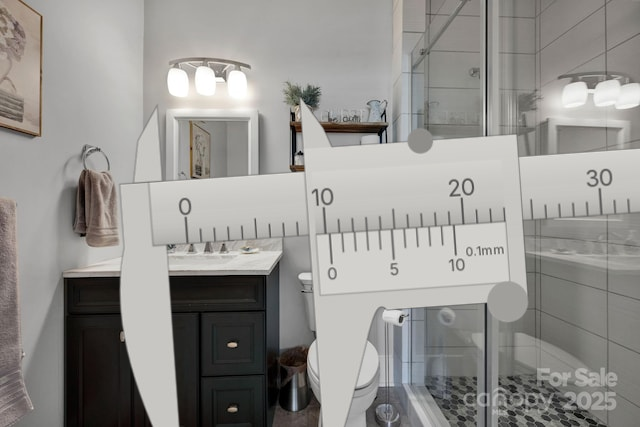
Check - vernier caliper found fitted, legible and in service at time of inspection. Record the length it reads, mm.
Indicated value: 10.3 mm
